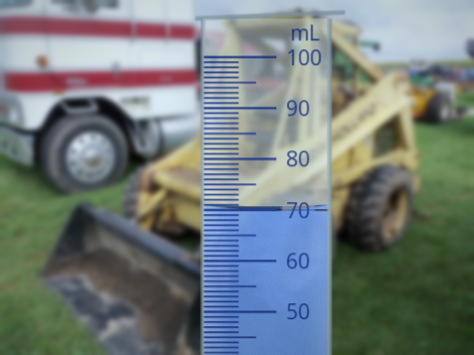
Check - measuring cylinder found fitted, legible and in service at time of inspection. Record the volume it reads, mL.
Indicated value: 70 mL
